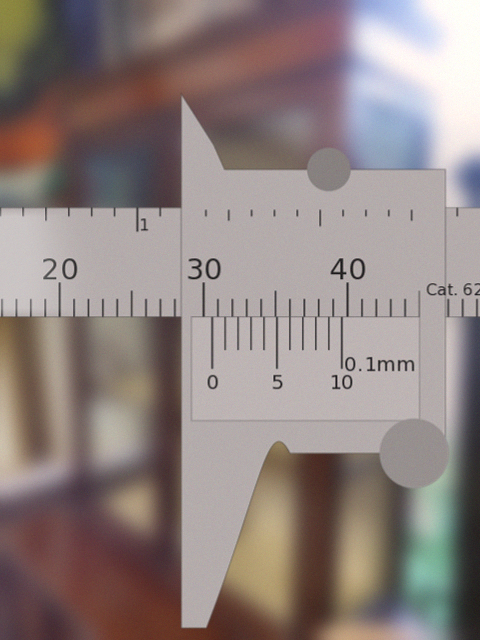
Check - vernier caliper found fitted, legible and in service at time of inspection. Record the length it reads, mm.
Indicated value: 30.6 mm
